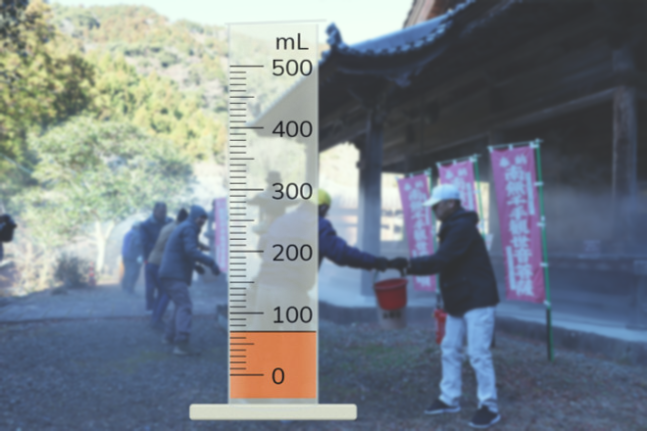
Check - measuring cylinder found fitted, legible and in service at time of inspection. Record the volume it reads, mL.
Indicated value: 70 mL
